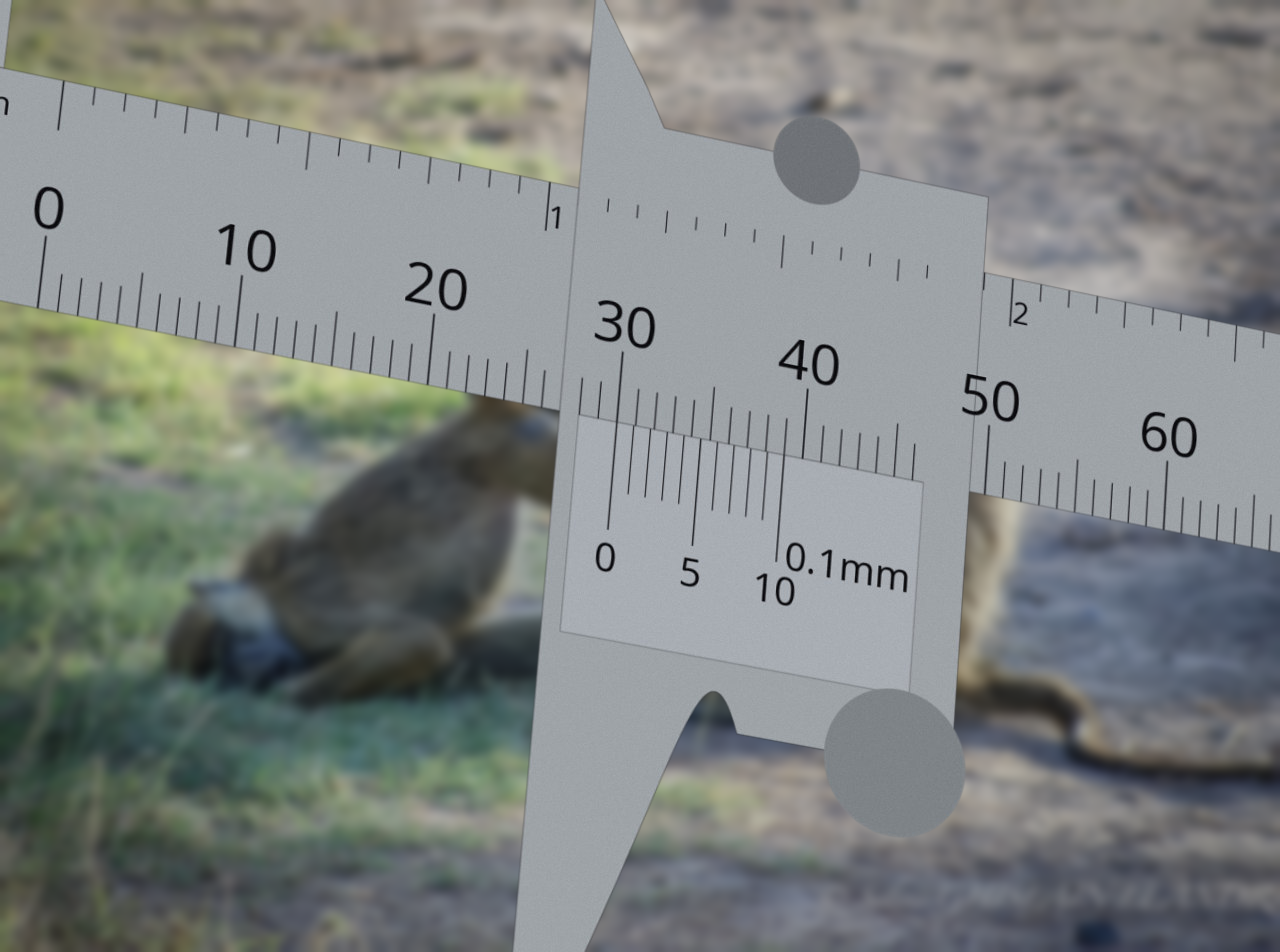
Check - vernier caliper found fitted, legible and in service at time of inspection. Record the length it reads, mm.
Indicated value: 30.0 mm
